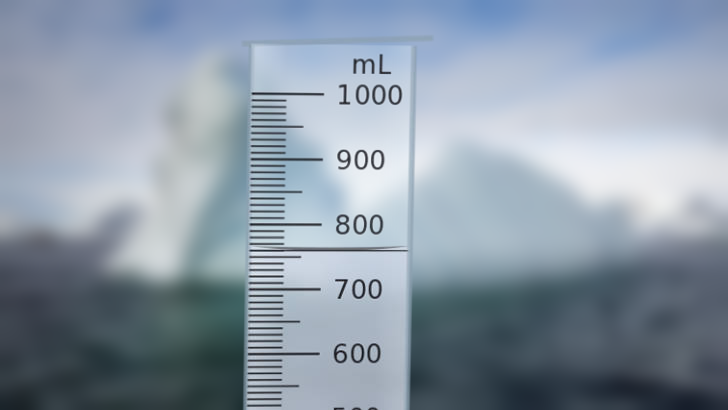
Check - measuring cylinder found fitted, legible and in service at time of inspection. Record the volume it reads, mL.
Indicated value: 760 mL
